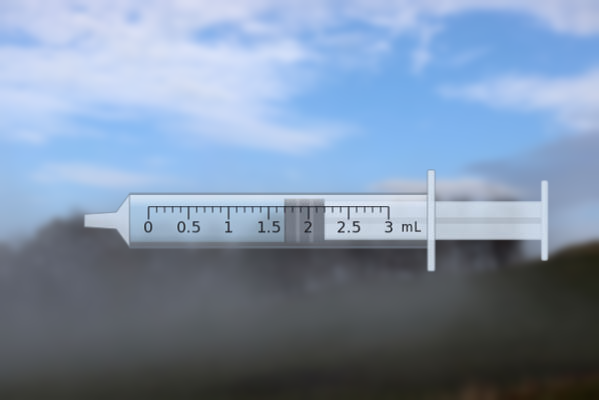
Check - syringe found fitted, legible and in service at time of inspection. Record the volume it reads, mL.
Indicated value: 1.7 mL
